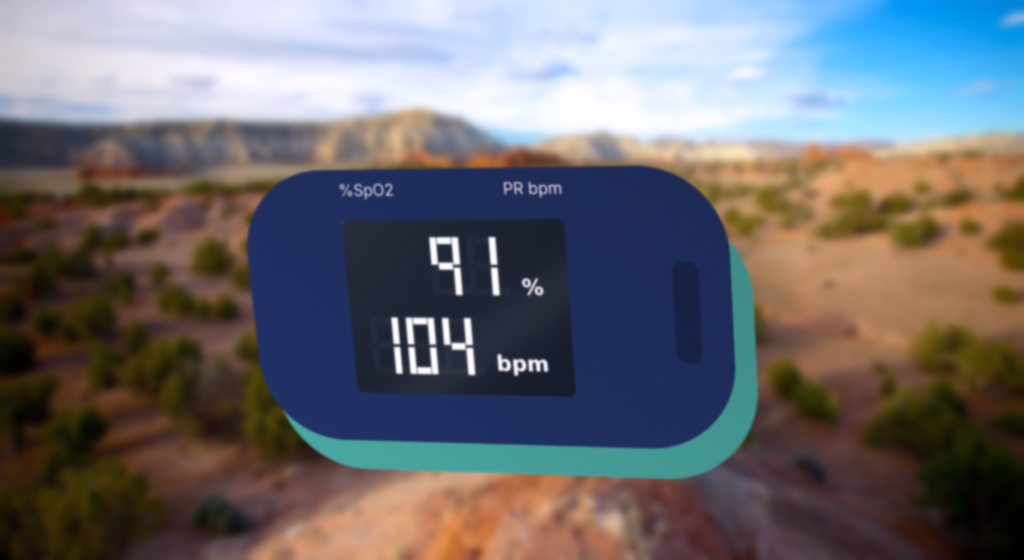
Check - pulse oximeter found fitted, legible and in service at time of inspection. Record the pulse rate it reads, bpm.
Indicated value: 104 bpm
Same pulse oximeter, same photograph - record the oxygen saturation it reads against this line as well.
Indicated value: 91 %
